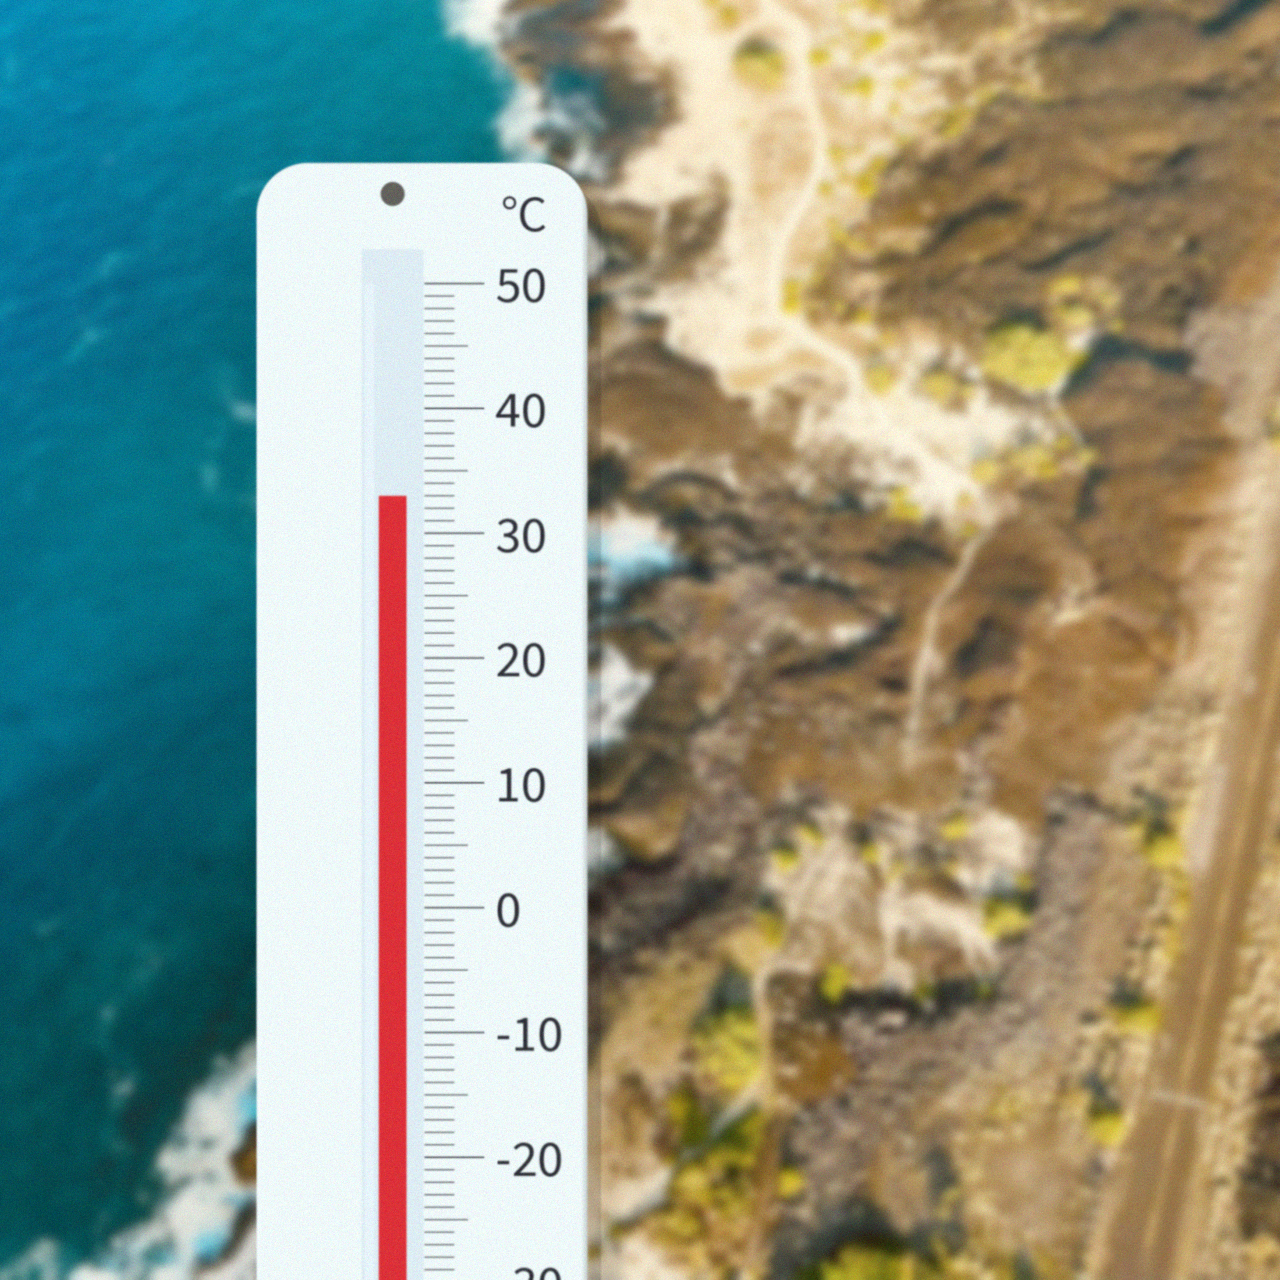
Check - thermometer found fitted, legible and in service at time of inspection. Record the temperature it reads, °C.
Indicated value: 33 °C
